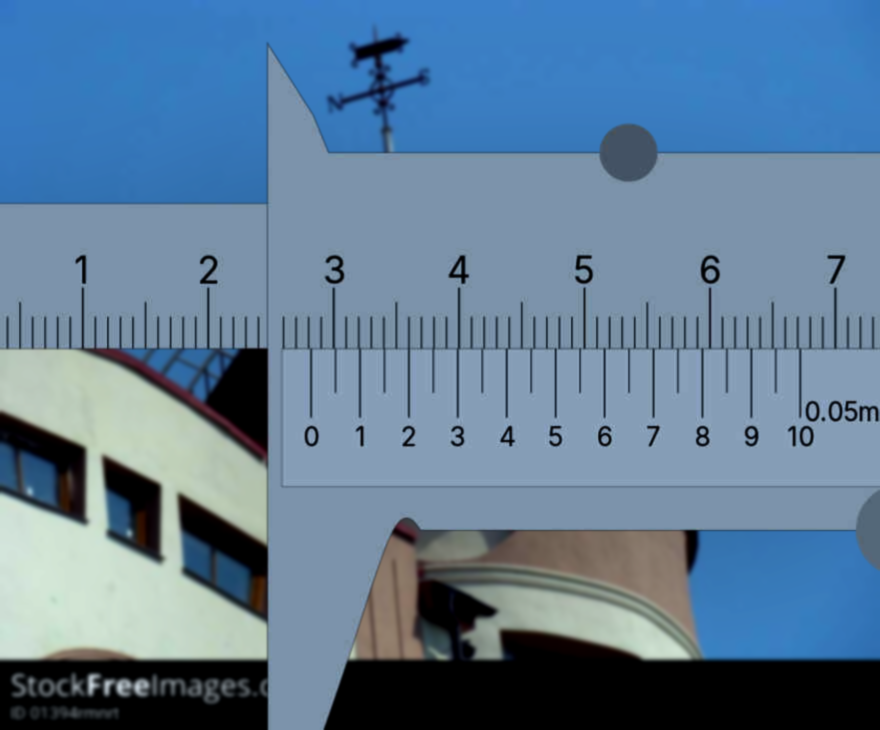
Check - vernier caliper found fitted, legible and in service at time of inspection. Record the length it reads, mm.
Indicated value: 28.2 mm
